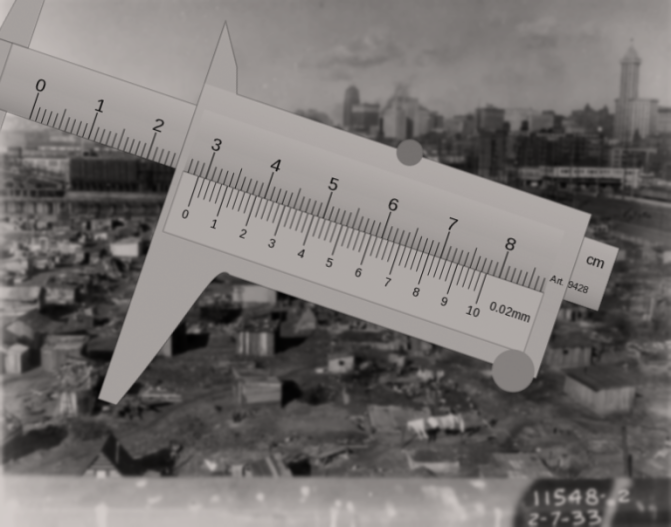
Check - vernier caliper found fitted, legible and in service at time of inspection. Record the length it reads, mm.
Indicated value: 28.8 mm
